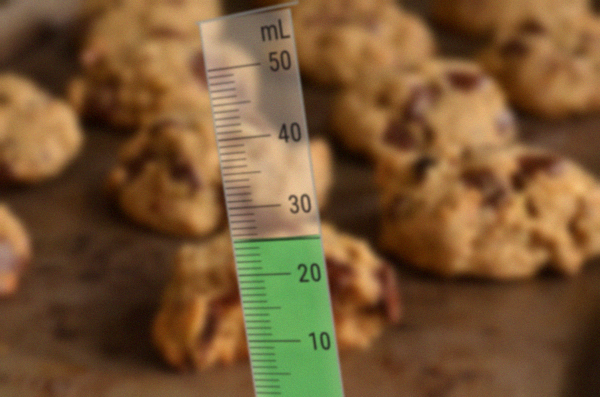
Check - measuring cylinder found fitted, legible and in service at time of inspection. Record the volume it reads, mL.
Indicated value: 25 mL
